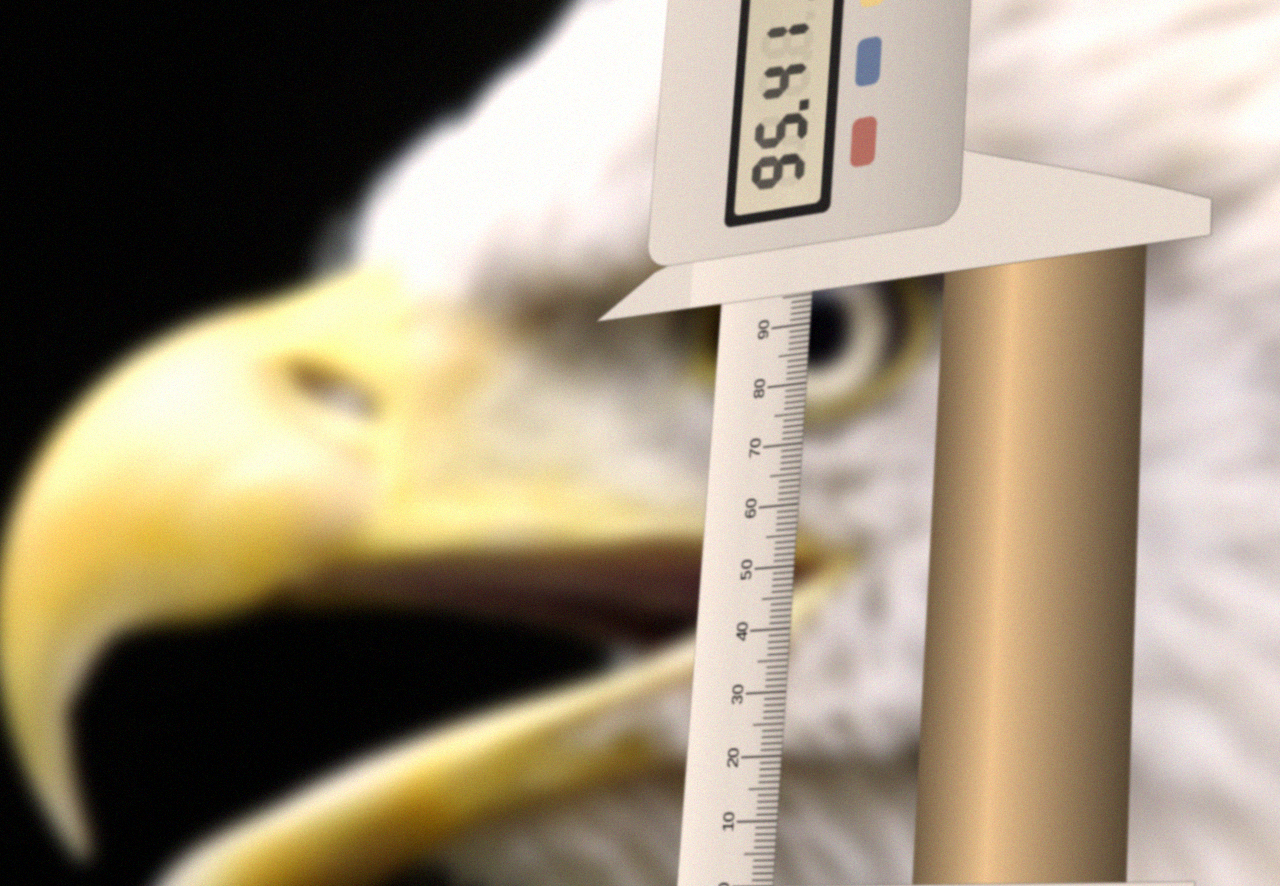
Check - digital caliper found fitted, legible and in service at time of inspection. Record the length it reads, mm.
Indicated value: 95.41 mm
